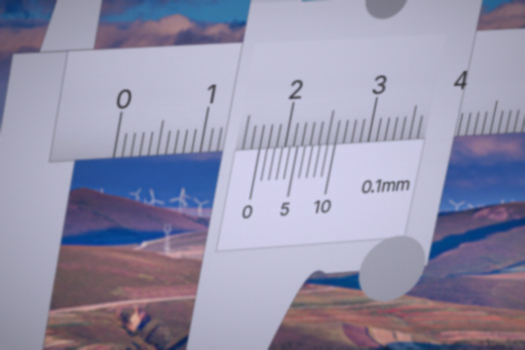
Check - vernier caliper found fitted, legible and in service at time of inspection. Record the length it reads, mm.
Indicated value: 17.0 mm
